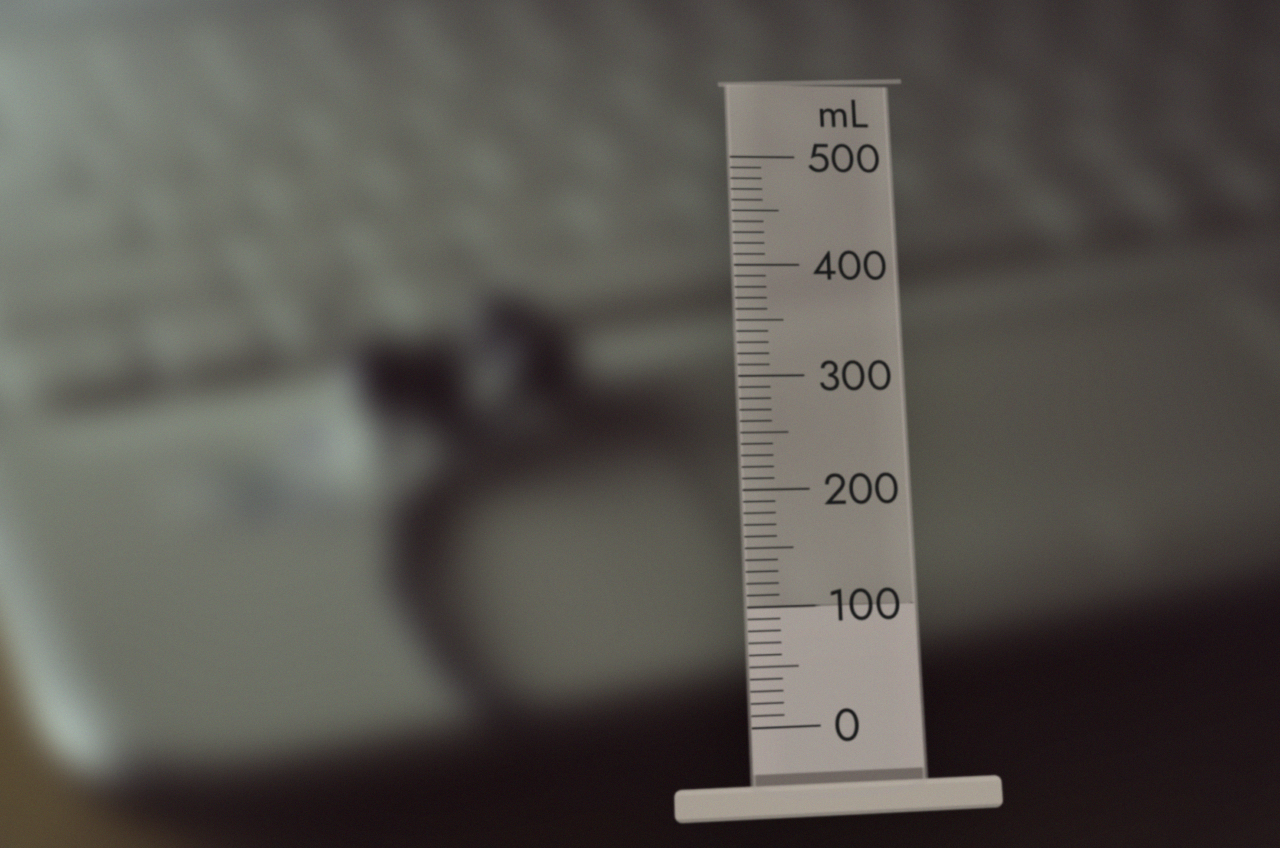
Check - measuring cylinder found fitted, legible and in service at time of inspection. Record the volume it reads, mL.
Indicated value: 100 mL
